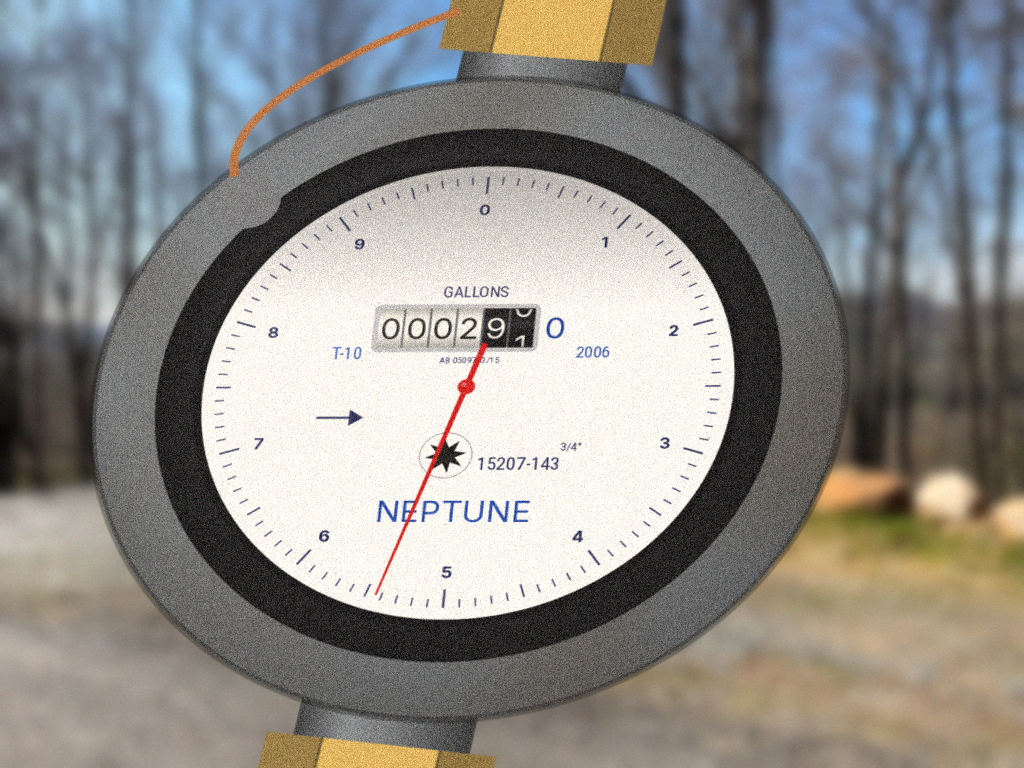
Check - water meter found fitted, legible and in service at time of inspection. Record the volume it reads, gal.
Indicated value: 2905.4 gal
